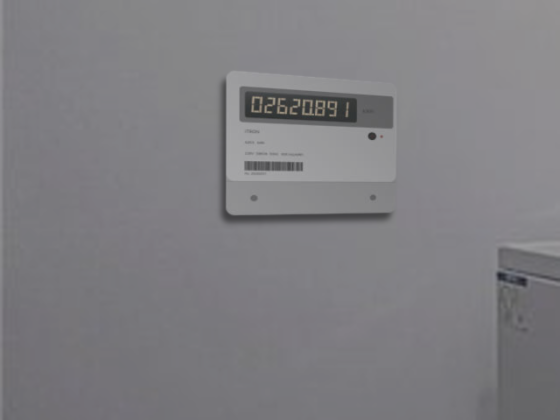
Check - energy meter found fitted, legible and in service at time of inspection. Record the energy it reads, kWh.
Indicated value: 2620.891 kWh
